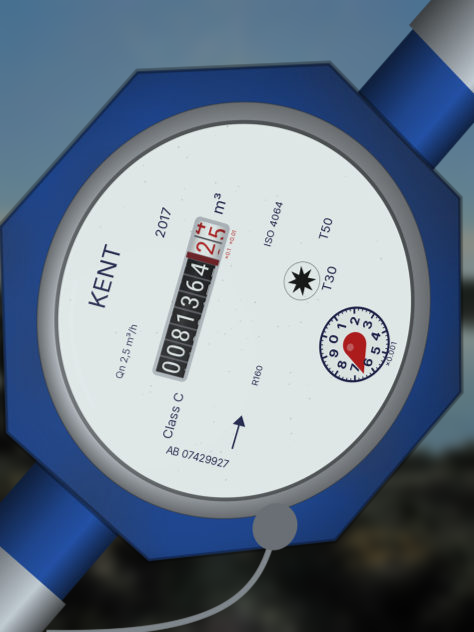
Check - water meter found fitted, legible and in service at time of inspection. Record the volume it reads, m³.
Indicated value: 81364.246 m³
